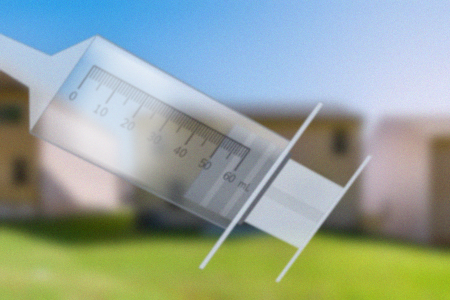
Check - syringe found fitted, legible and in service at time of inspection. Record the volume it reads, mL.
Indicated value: 50 mL
